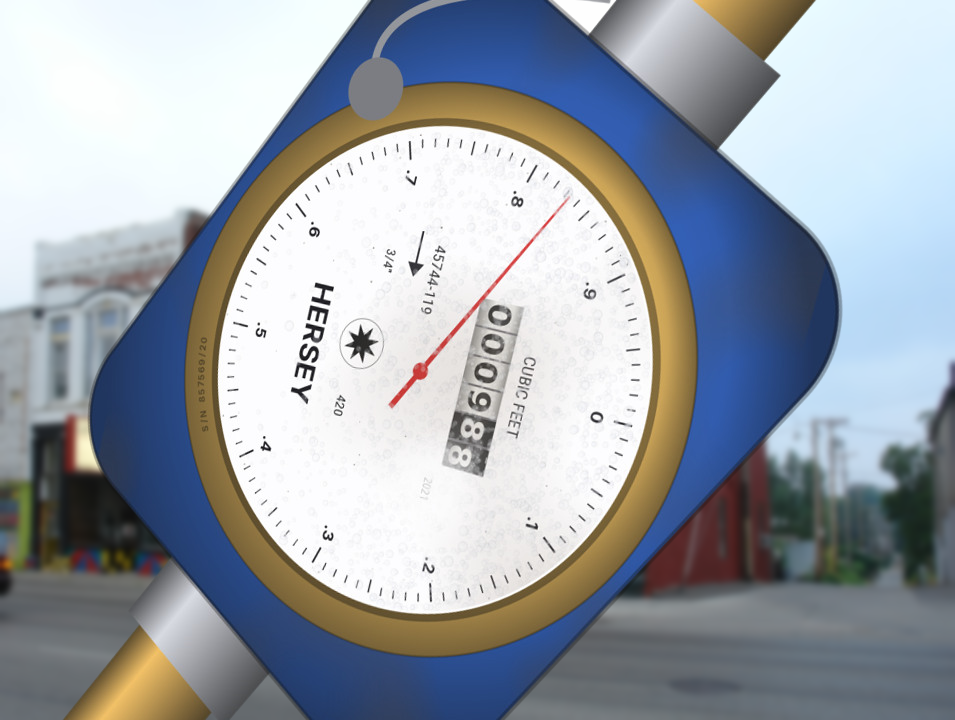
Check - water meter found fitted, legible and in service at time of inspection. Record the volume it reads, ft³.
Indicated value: 987.83 ft³
